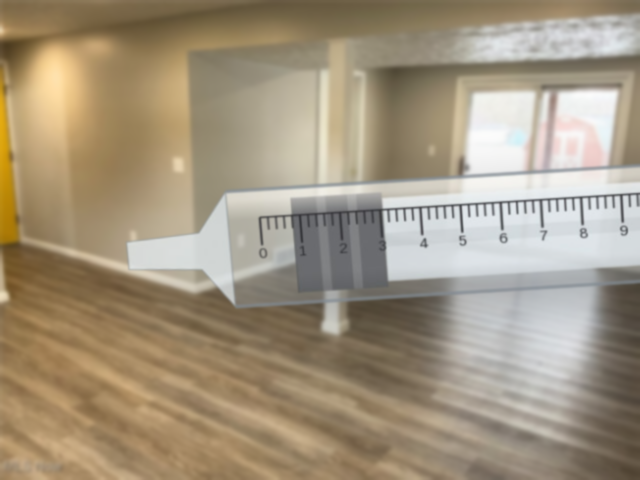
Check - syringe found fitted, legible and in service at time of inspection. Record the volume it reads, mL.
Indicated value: 0.8 mL
